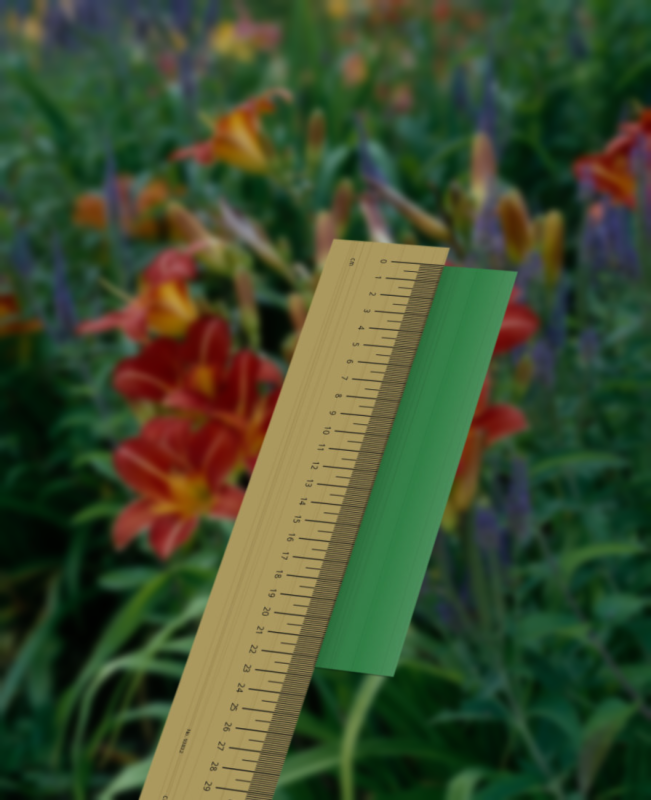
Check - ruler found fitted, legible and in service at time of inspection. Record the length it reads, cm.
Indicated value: 22.5 cm
